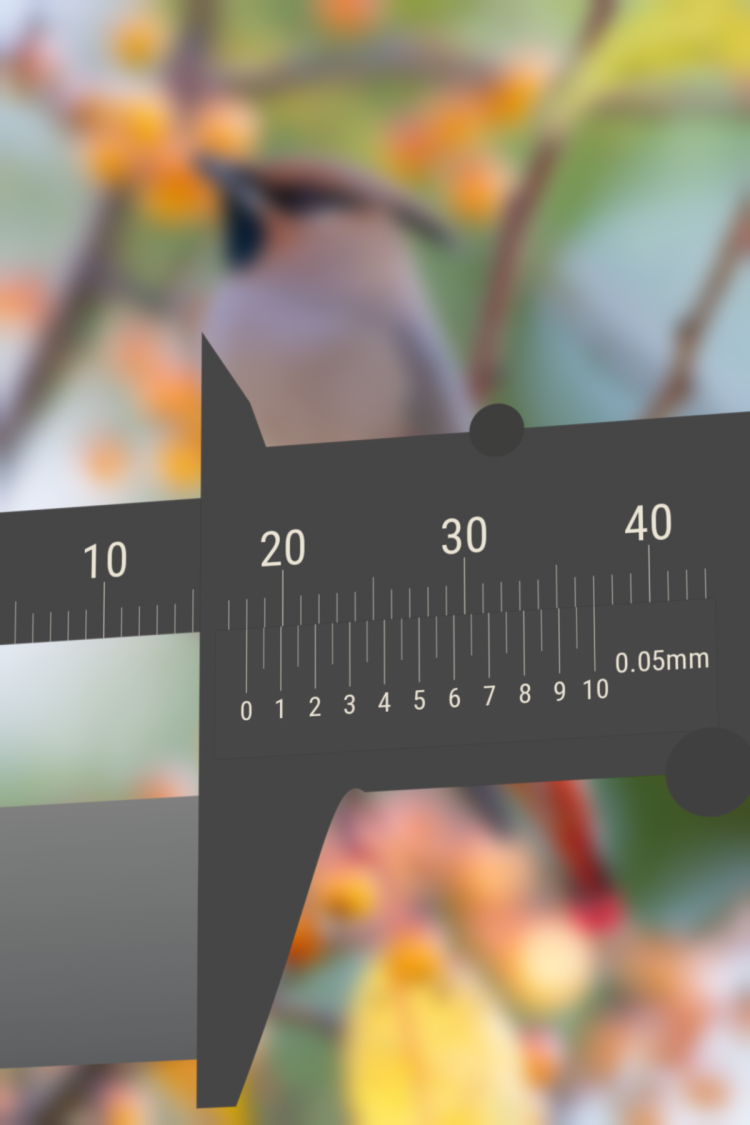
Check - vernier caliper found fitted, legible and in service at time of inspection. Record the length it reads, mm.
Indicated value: 18.0 mm
